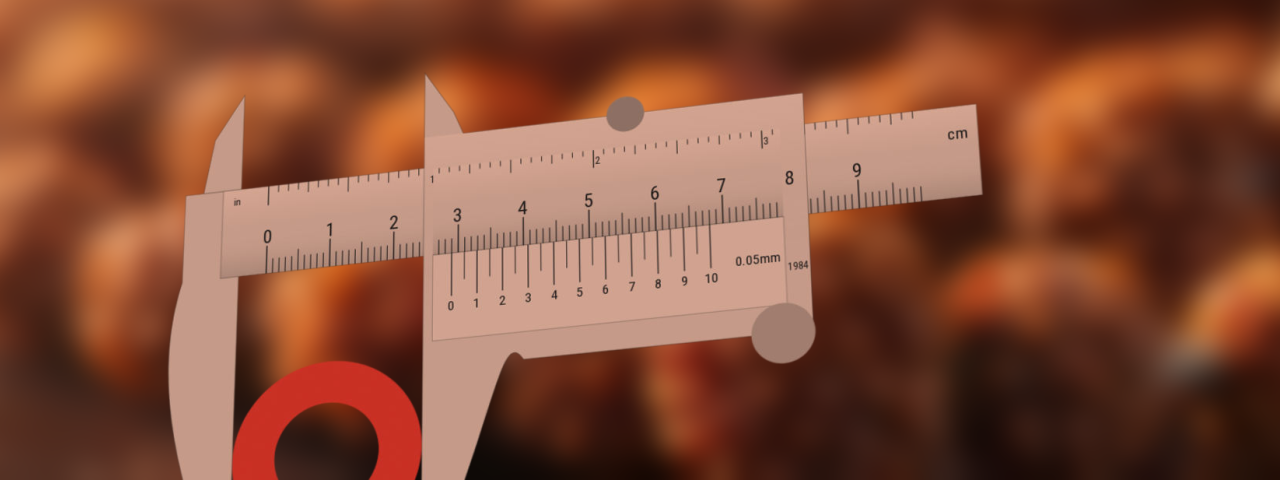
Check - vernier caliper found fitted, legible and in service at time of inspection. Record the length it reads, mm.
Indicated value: 29.0 mm
